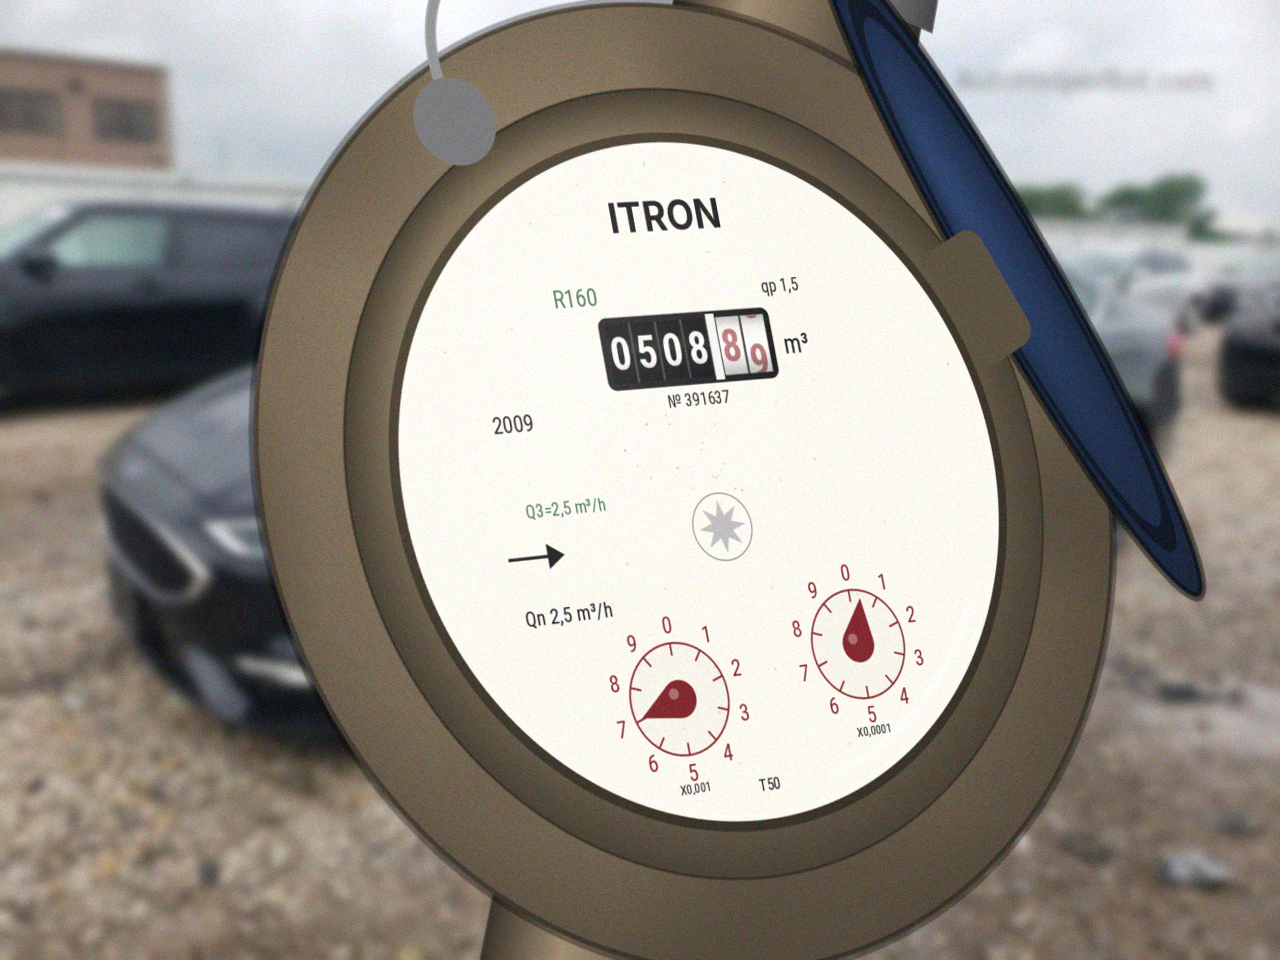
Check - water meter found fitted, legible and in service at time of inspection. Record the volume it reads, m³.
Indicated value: 508.8870 m³
